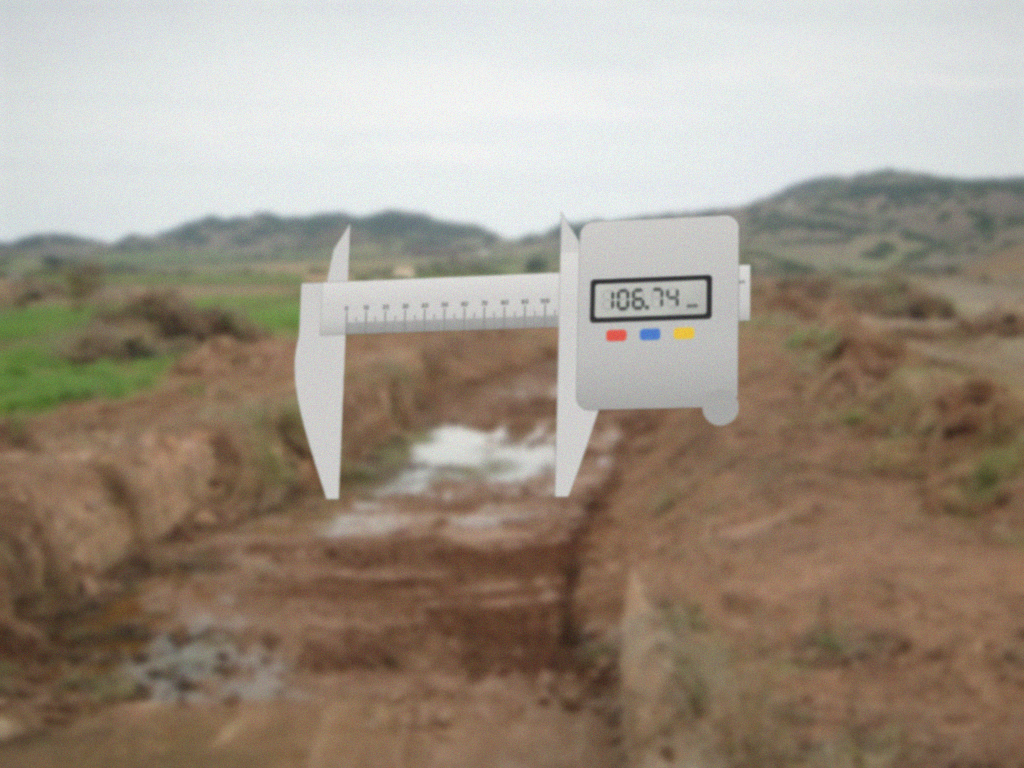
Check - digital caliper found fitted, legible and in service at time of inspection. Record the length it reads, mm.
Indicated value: 106.74 mm
